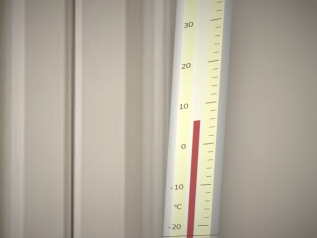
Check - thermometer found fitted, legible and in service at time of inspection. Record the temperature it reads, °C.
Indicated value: 6 °C
